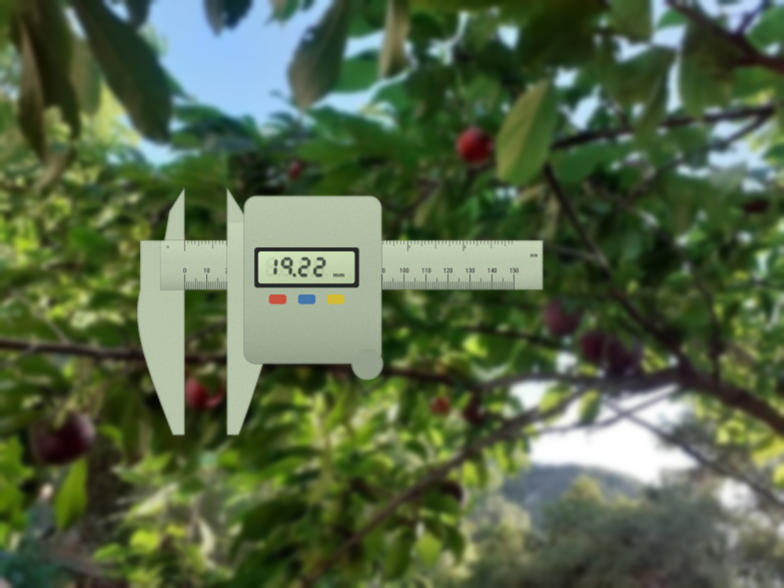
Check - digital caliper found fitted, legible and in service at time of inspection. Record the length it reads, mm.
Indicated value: 19.22 mm
